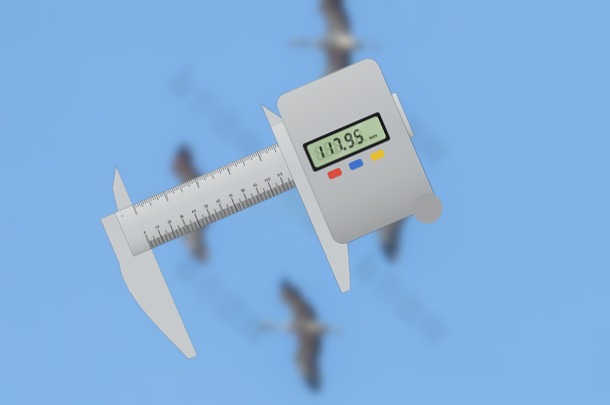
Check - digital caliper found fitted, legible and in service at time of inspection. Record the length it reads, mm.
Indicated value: 117.95 mm
